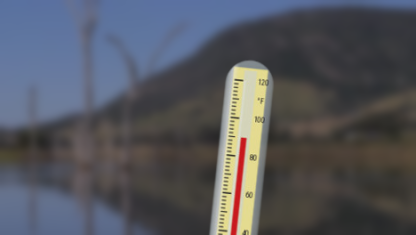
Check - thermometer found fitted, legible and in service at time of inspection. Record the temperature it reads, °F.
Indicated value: 90 °F
